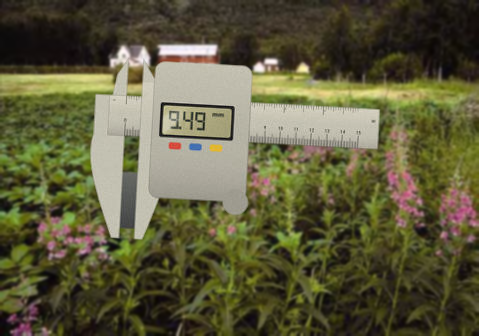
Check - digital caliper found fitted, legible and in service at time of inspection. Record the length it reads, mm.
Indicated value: 9.49 mm
